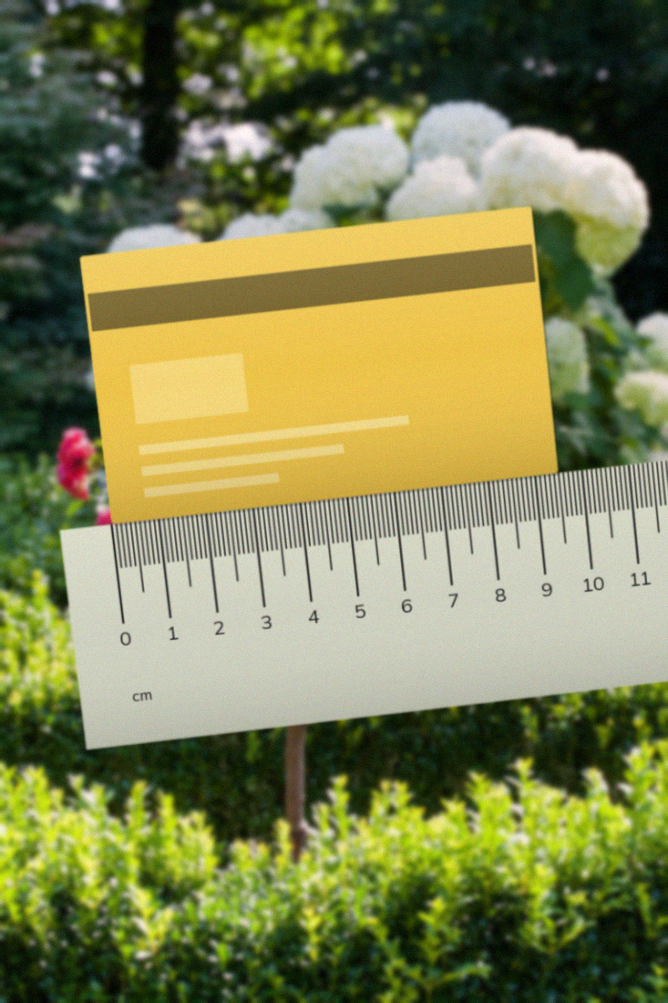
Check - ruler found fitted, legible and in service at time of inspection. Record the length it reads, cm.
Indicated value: 9.5 cm
